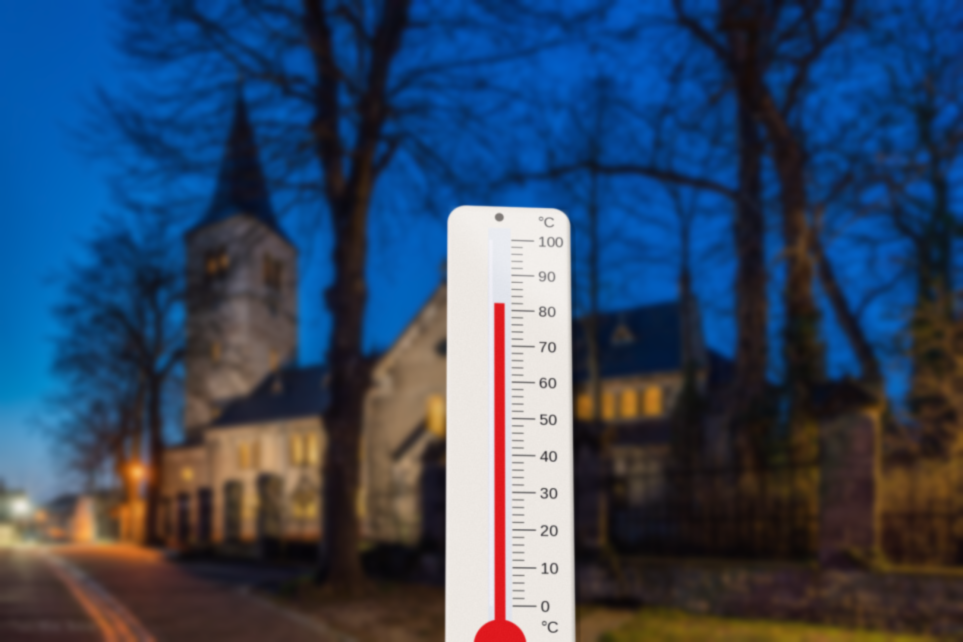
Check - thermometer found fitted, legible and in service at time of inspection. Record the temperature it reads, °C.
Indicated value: 82 °C
